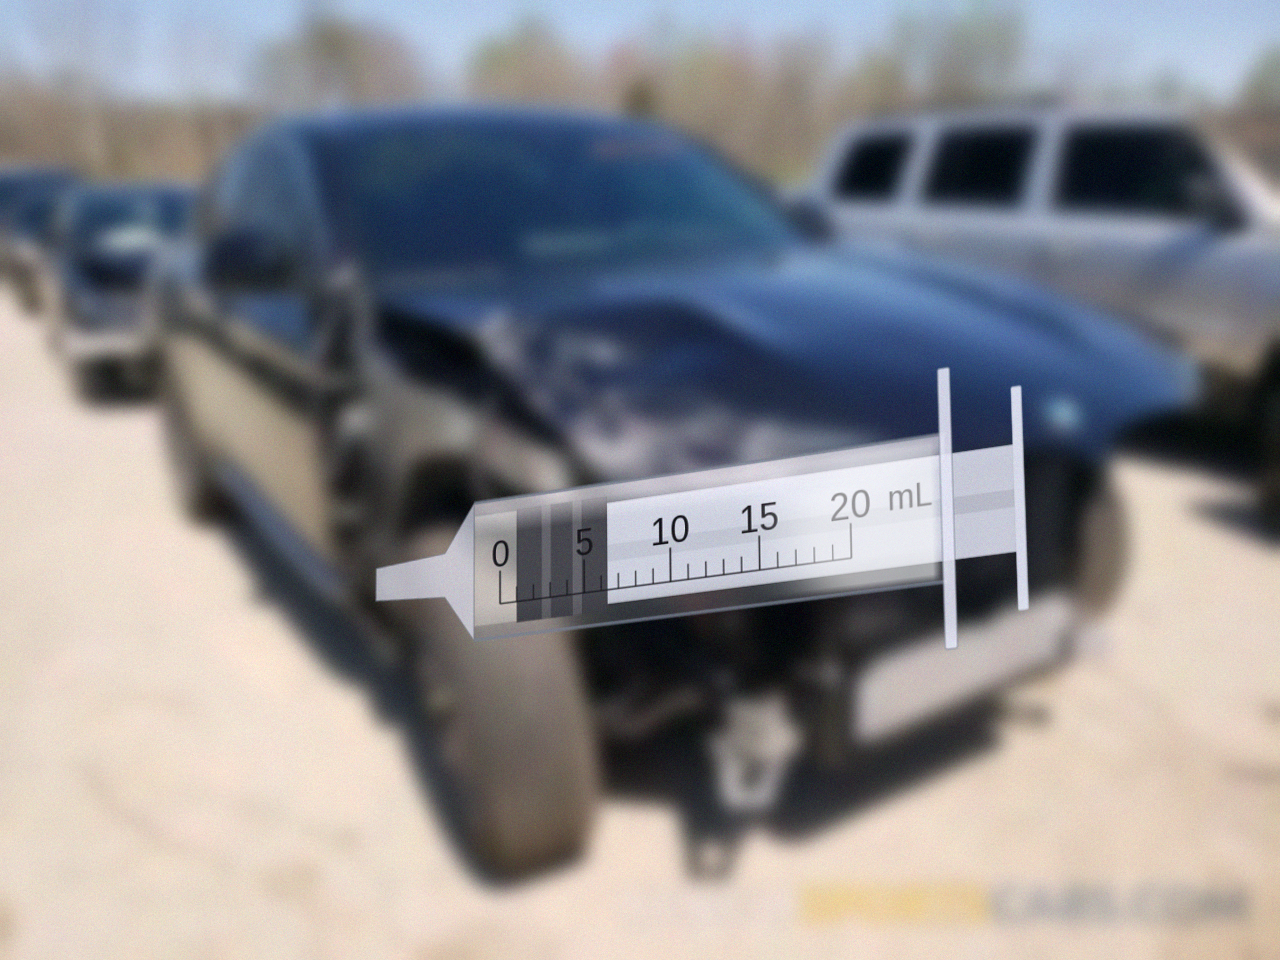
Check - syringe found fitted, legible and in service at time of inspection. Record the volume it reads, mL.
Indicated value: 1 mL
